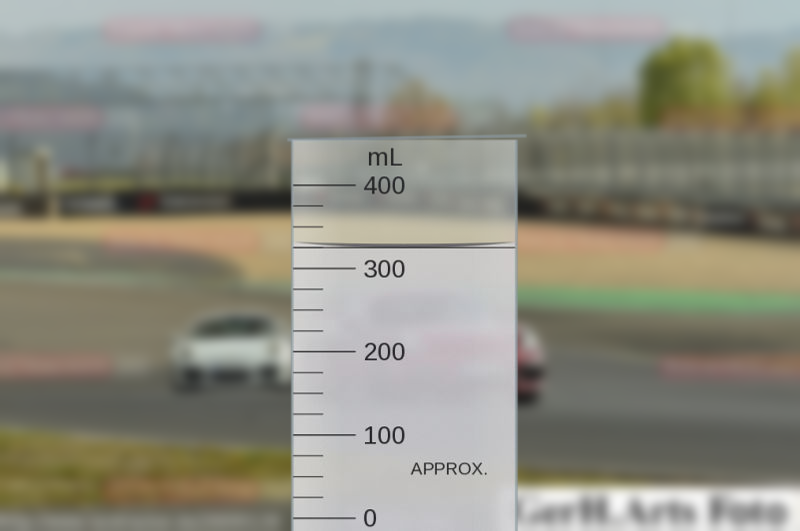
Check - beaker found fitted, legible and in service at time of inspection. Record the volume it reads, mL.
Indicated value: 325 mL
